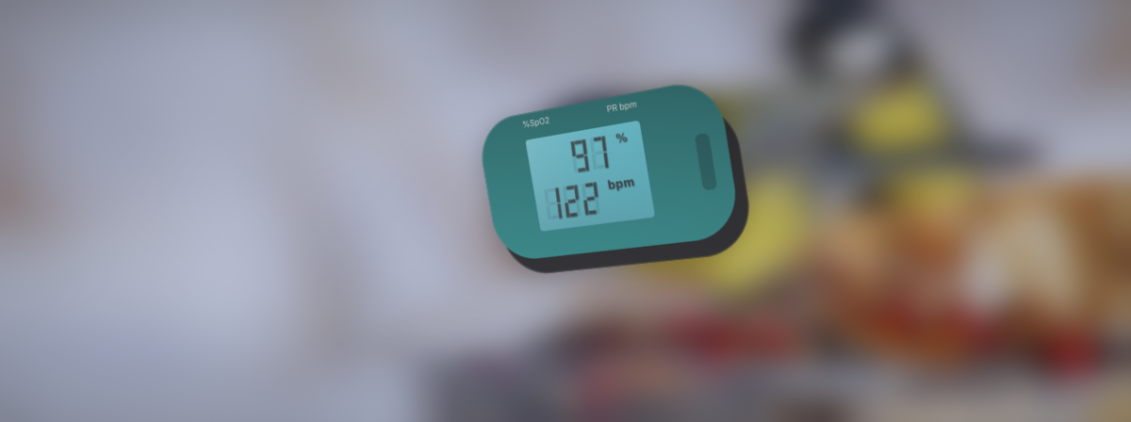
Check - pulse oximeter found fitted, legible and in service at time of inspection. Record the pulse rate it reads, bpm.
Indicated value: 122 bpm
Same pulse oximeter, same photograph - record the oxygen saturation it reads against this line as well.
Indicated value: 97 %
